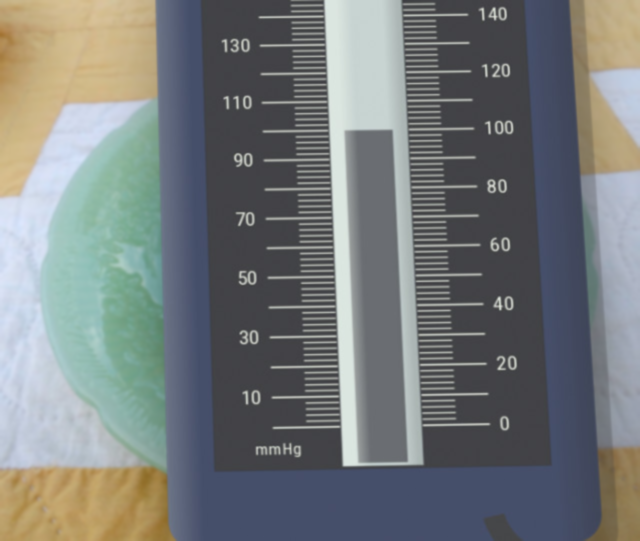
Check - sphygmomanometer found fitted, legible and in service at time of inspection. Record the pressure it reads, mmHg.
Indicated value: 100 mmHg
